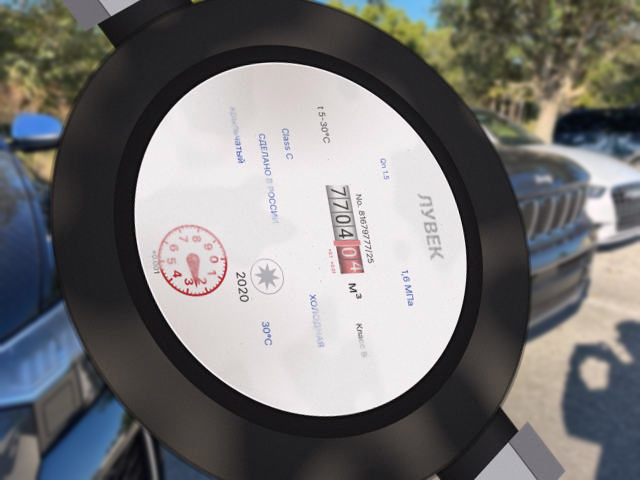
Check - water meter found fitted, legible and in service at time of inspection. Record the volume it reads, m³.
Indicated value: 7704.042 m³
